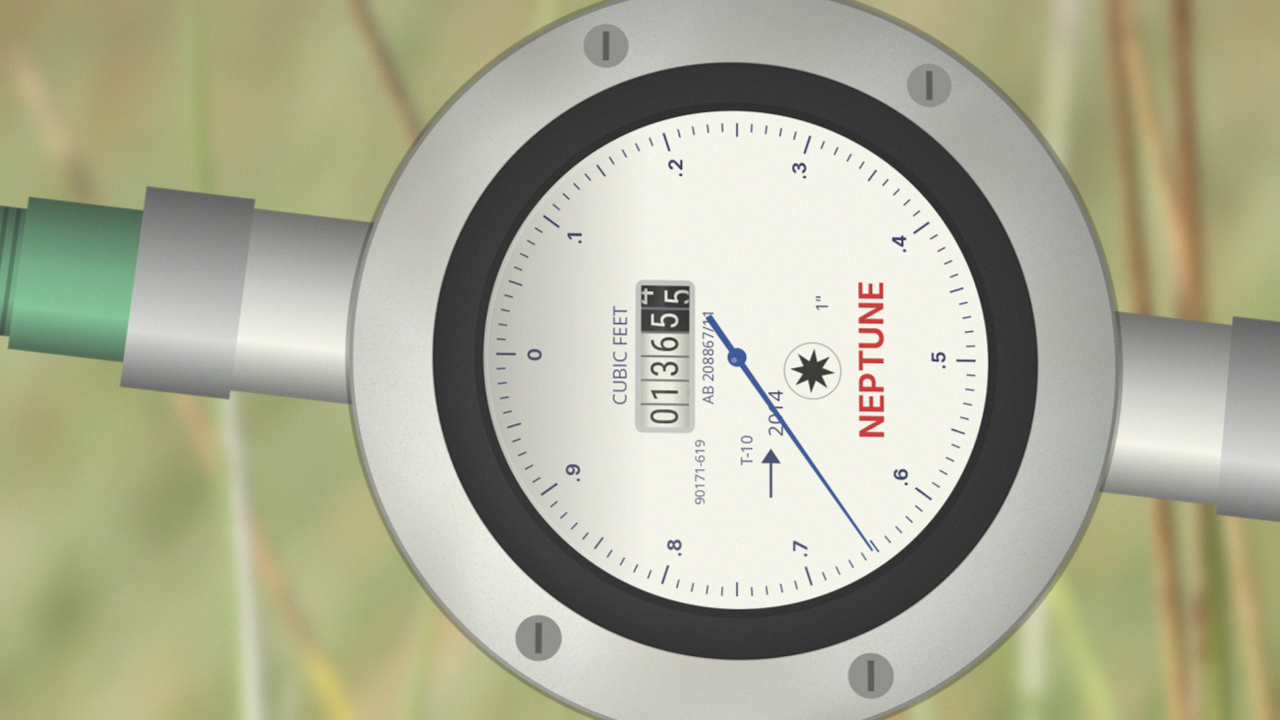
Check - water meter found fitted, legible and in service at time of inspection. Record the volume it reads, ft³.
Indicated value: 13654.65 ft³
